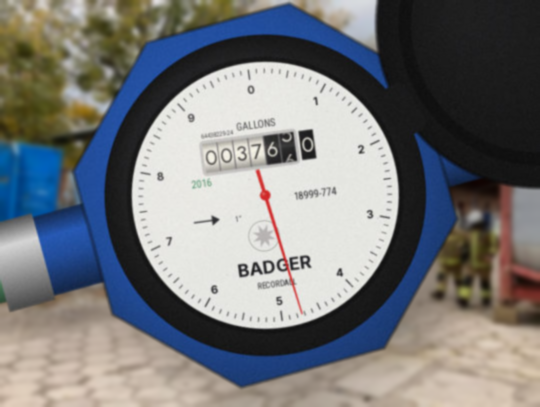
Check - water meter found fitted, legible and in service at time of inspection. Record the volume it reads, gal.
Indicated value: 37654.7 gal
